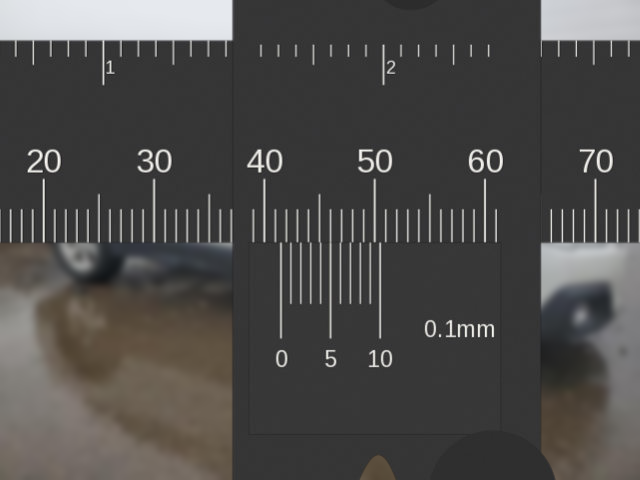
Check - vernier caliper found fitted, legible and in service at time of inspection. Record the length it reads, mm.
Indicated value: 41.5 mm
